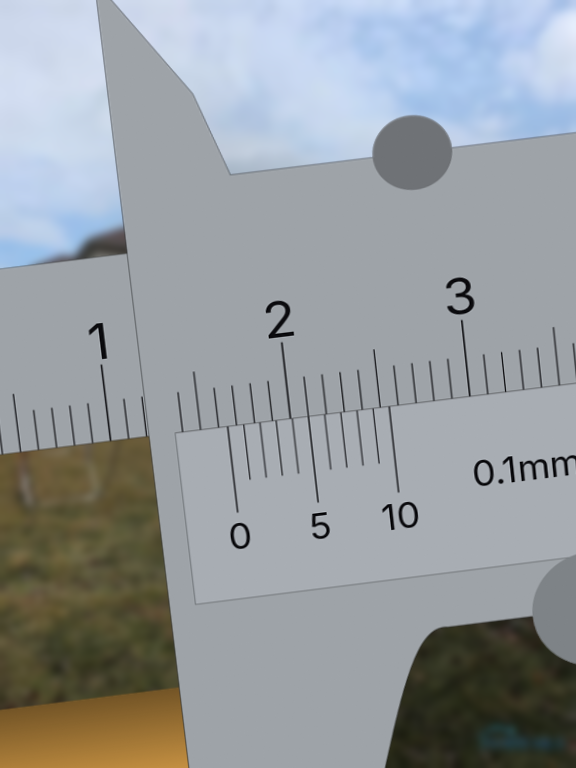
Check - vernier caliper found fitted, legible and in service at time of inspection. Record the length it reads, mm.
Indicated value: 16.5 mm
